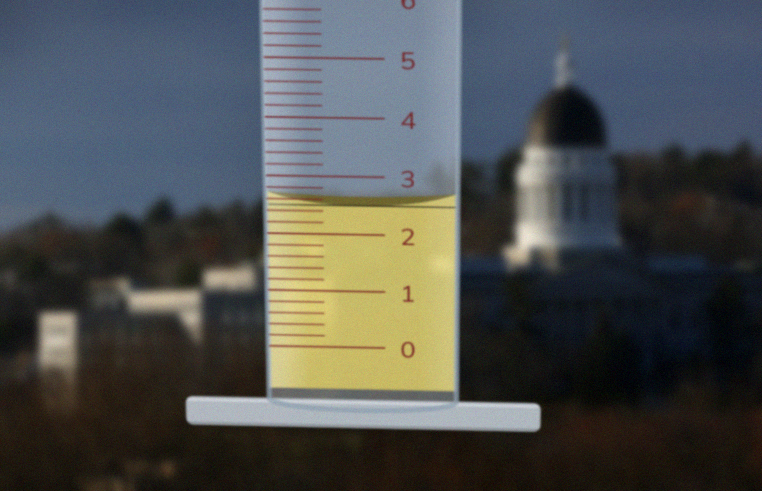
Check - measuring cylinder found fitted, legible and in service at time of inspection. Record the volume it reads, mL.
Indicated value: 2.5 mL
